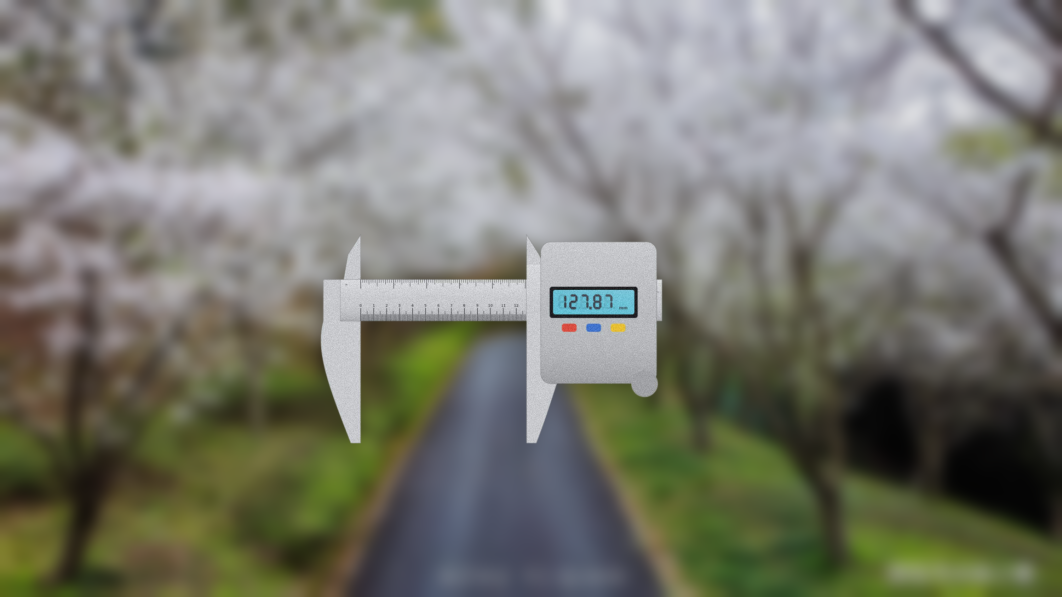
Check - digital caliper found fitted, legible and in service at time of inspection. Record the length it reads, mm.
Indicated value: 127.87 mm
